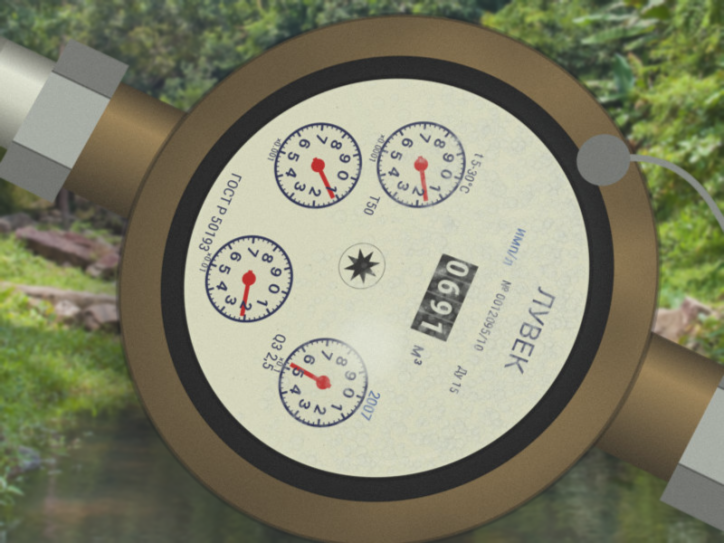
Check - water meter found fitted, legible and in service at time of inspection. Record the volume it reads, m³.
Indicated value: 691.5211 m³
